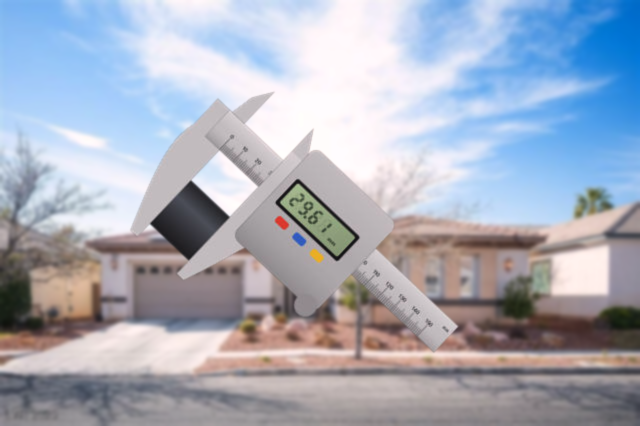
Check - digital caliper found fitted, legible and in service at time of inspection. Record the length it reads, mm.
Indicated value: 29.61 mm
